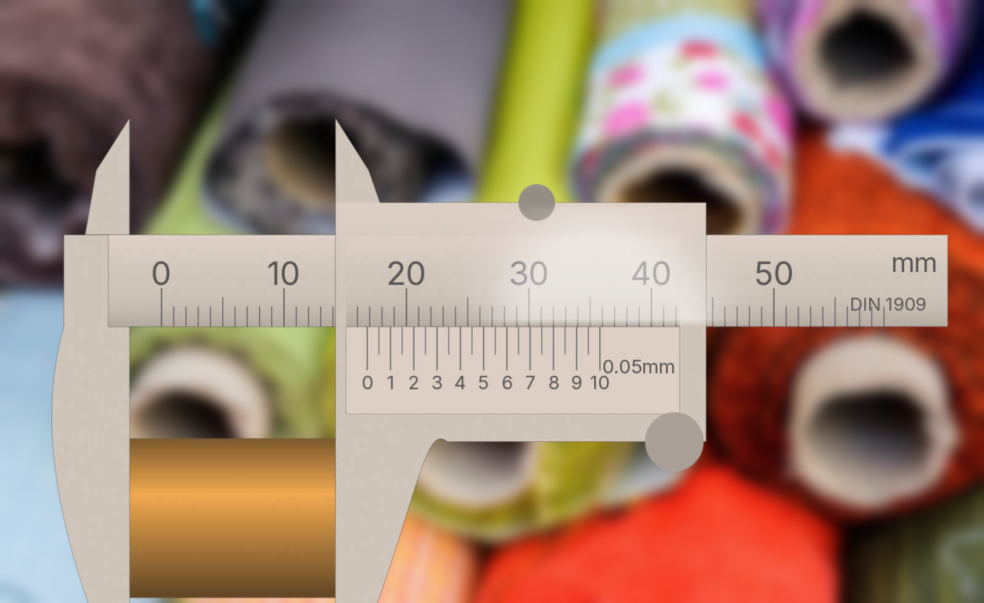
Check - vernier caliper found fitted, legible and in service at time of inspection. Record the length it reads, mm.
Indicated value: 16.8 mm
